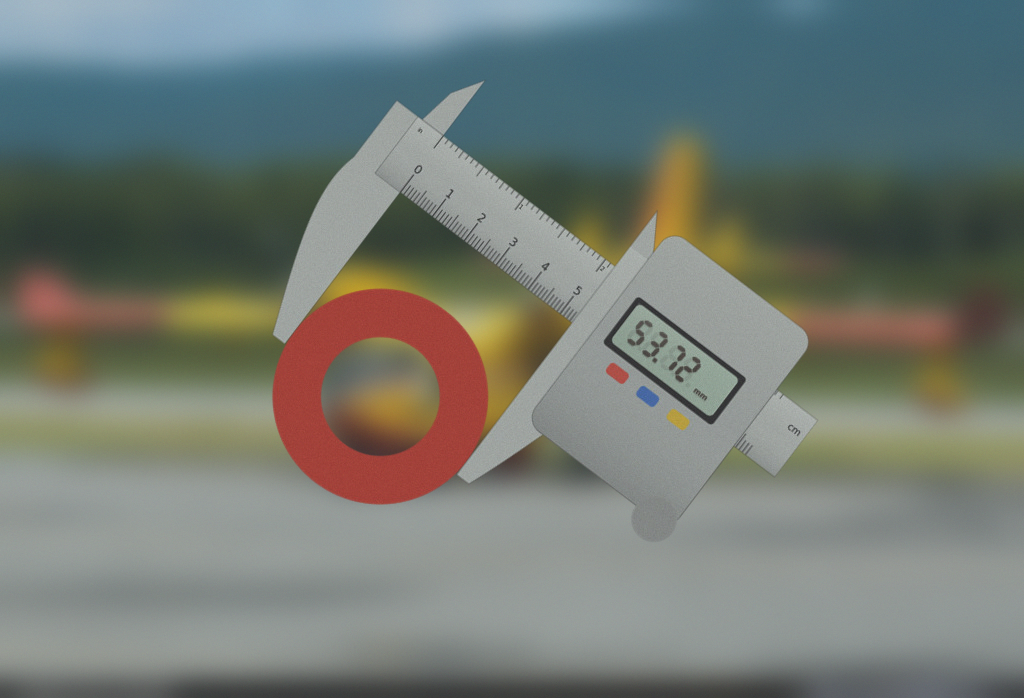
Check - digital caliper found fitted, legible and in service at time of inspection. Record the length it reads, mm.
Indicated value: 53.72 mm
